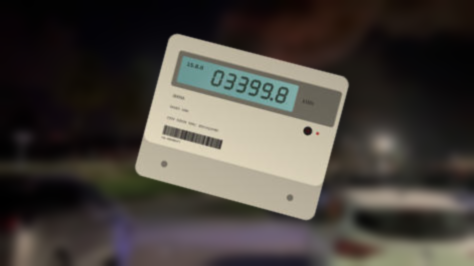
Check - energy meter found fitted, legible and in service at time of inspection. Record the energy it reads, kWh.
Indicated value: 3399.8 kWh
